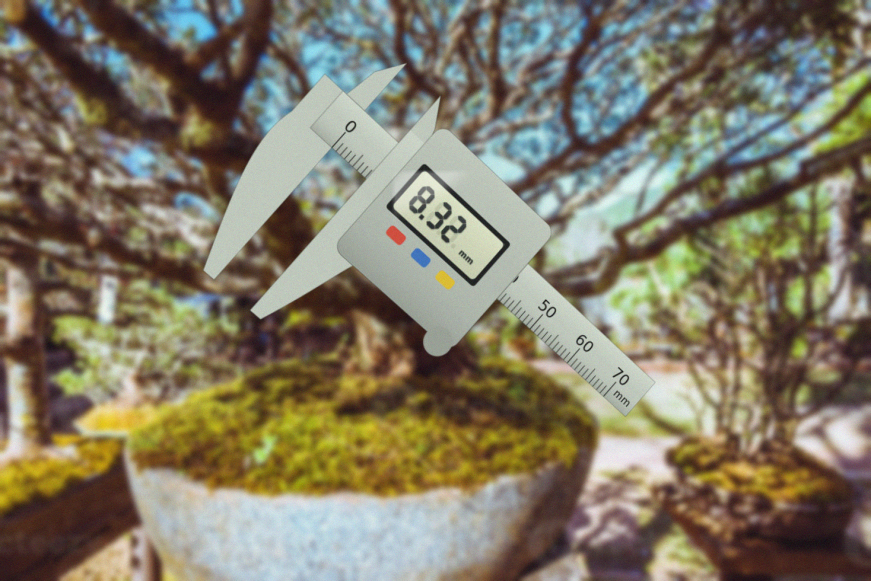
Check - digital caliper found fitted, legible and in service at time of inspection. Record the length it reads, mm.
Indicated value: 8.32 mm
